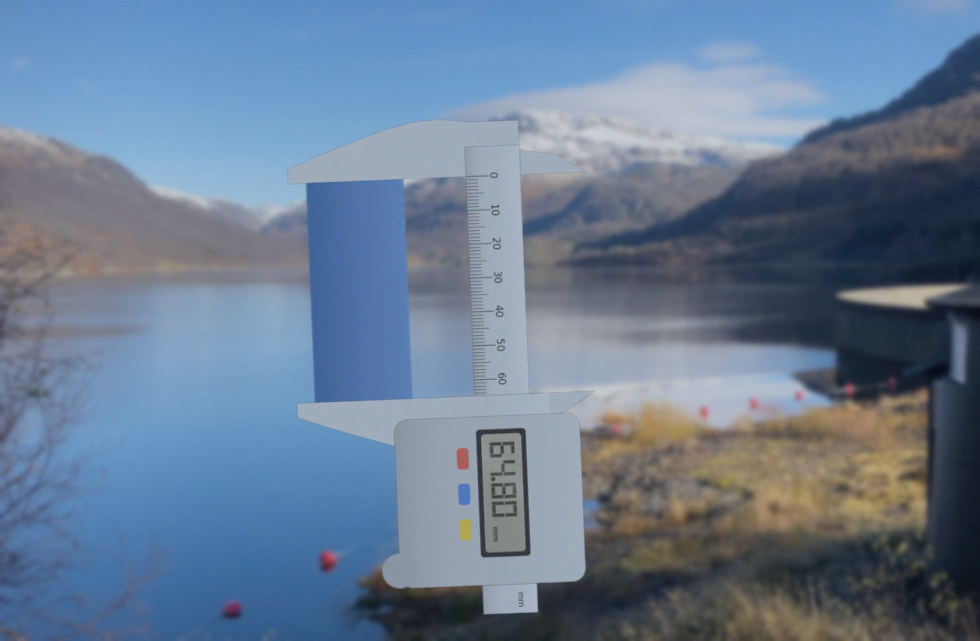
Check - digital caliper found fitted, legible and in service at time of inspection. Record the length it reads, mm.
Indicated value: 64.80 mm
